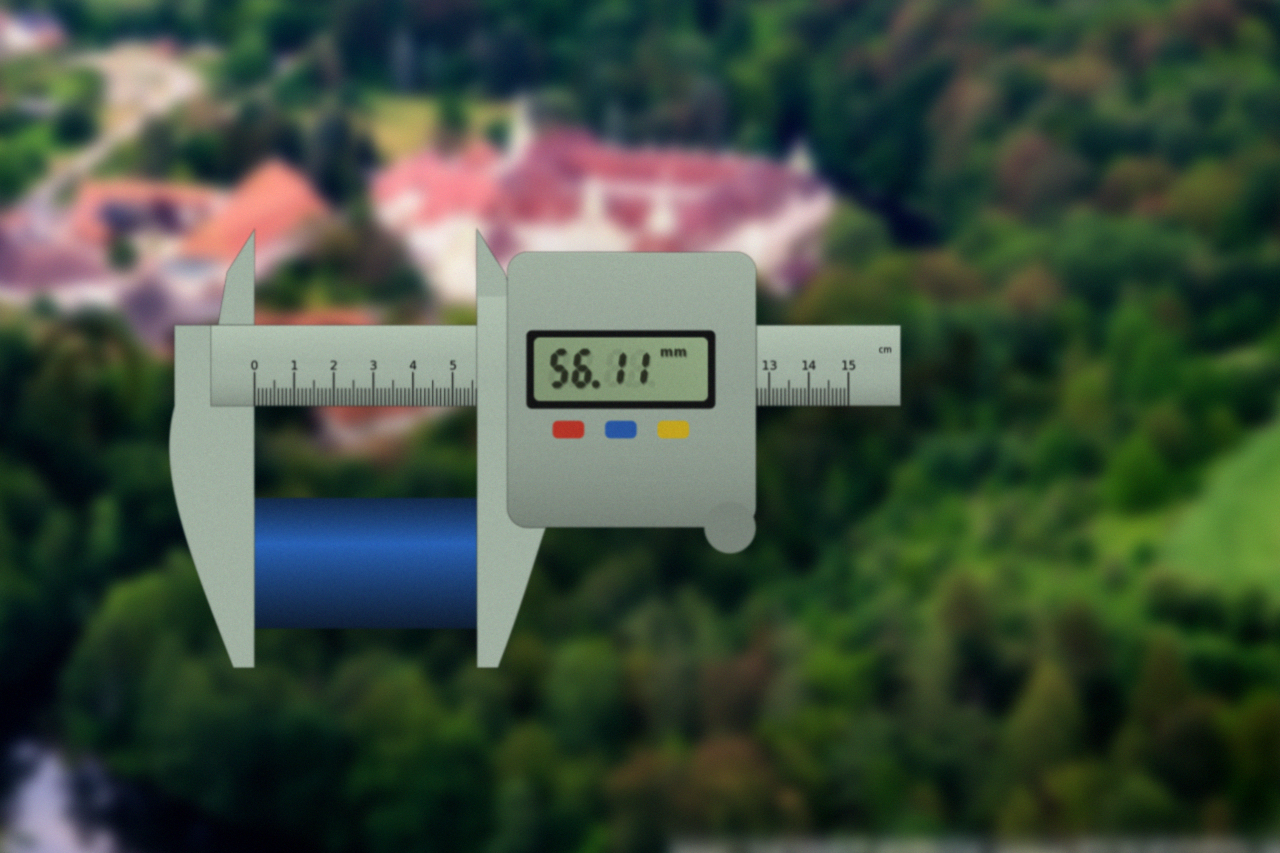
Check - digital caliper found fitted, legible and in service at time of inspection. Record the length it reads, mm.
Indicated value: 56.11 mm
